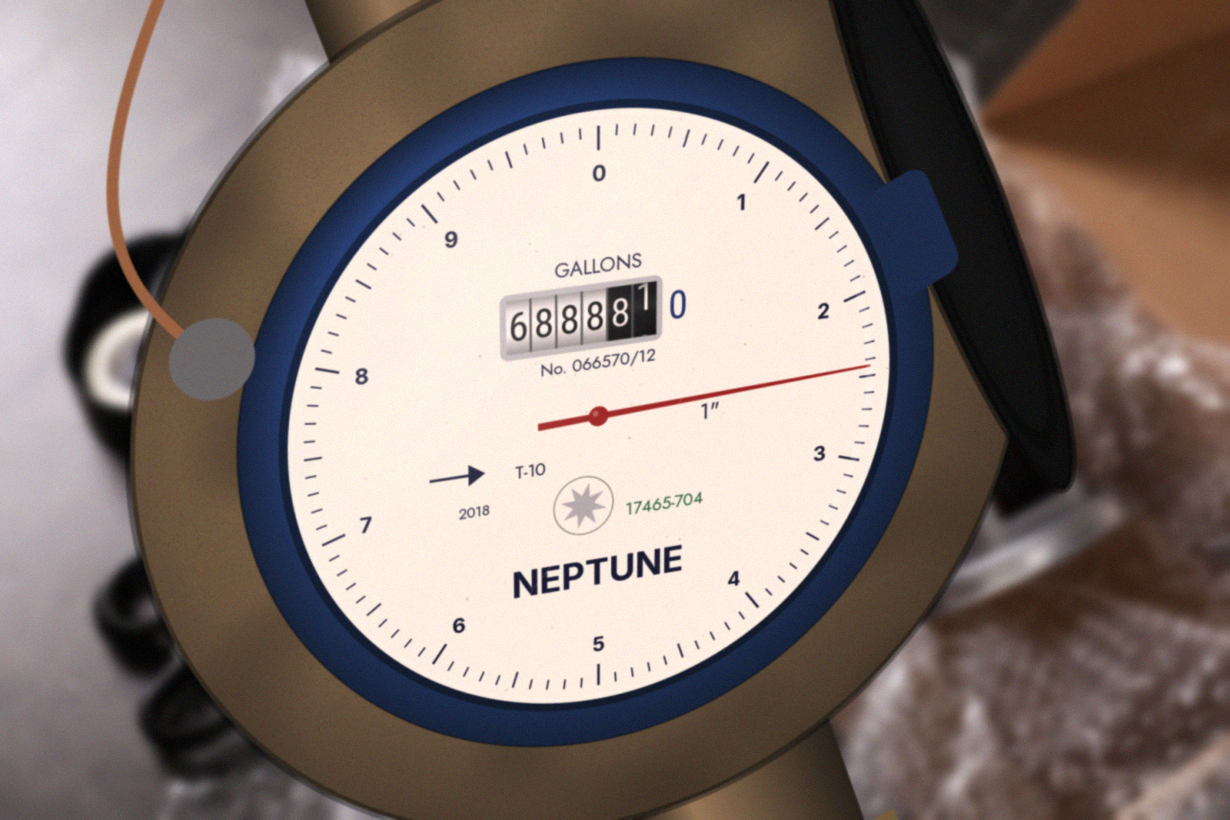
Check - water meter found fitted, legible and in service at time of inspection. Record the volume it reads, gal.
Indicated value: 6888812.4 gal
